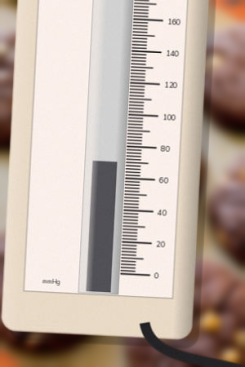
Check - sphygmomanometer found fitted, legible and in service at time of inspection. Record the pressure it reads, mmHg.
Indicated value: 70 mmHg
